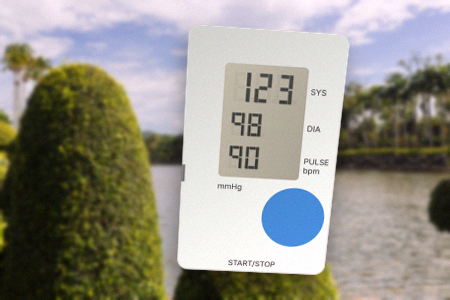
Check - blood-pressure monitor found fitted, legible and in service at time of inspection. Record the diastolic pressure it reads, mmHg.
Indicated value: 98 mmHg
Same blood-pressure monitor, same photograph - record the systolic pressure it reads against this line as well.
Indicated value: 123 mmHg
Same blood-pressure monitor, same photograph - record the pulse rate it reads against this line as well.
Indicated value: 90 bpm
